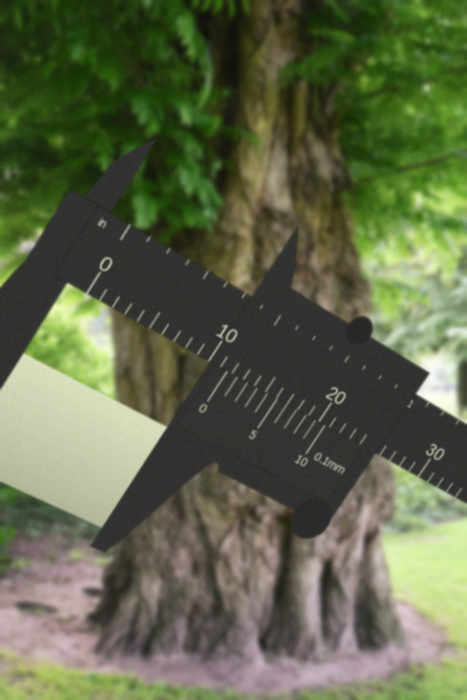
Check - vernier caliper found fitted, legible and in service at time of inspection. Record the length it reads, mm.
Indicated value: 11.6 mm
